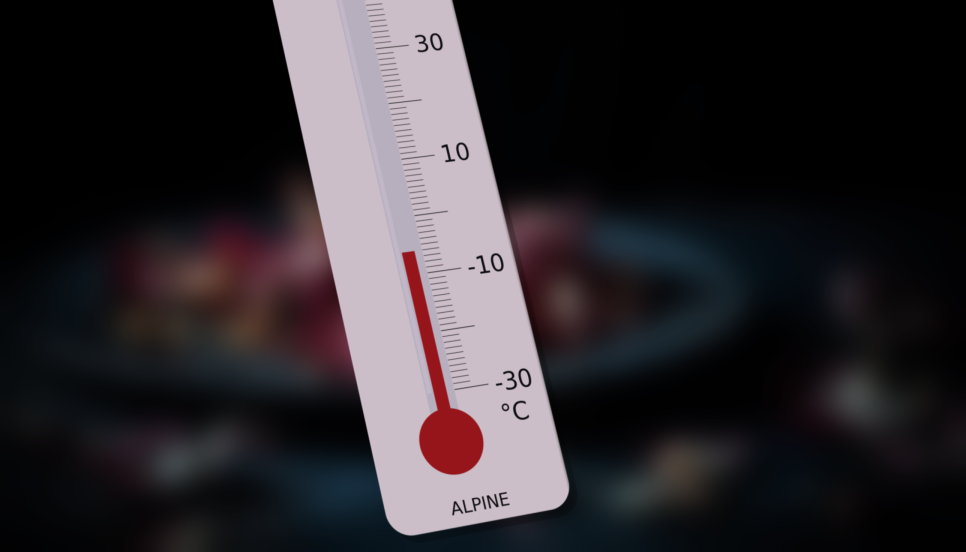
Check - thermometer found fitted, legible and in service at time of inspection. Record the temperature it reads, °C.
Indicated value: -6 °C
